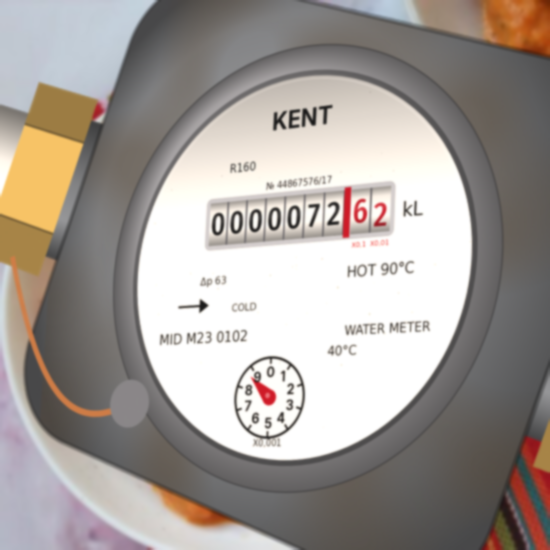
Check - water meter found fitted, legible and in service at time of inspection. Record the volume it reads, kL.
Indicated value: 72.618 kL
